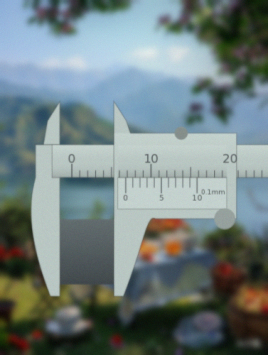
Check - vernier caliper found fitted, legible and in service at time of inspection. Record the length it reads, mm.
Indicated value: 6.8 mm
